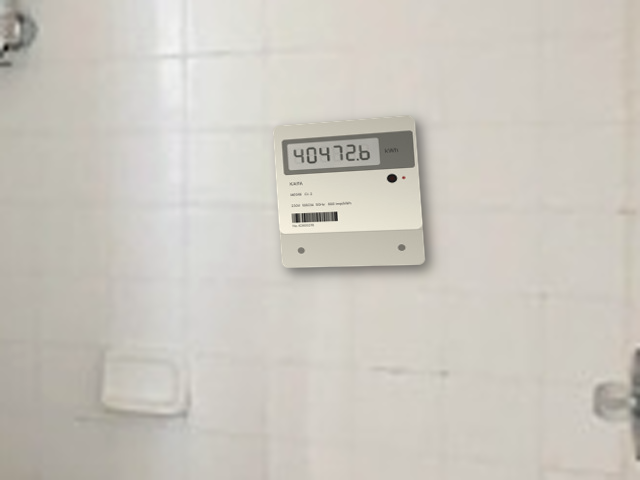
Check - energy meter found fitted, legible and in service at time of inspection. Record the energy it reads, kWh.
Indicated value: 40472.6 kWh
